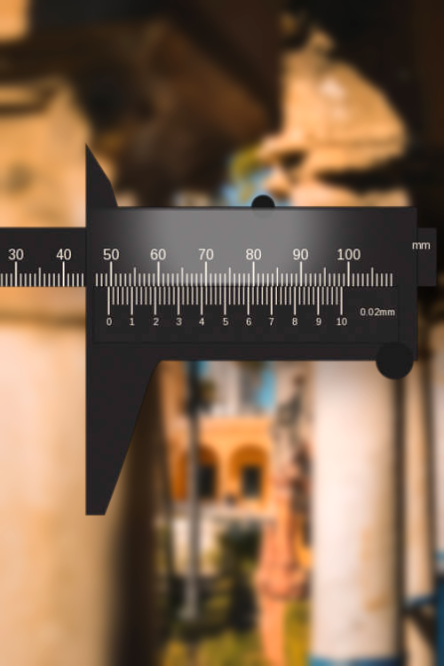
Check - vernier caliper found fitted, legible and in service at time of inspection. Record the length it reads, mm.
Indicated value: 49.5 mm
